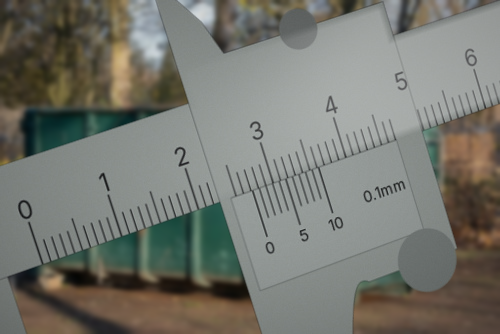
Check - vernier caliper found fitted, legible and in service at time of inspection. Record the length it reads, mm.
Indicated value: 27.2 mm
